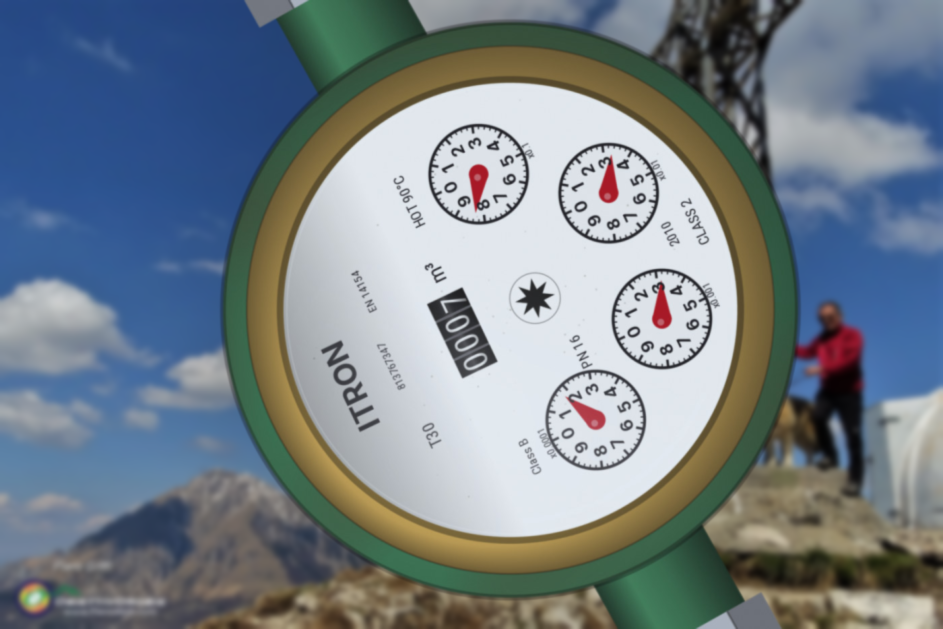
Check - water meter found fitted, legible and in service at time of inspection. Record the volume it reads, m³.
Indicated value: 6.8331 m³
